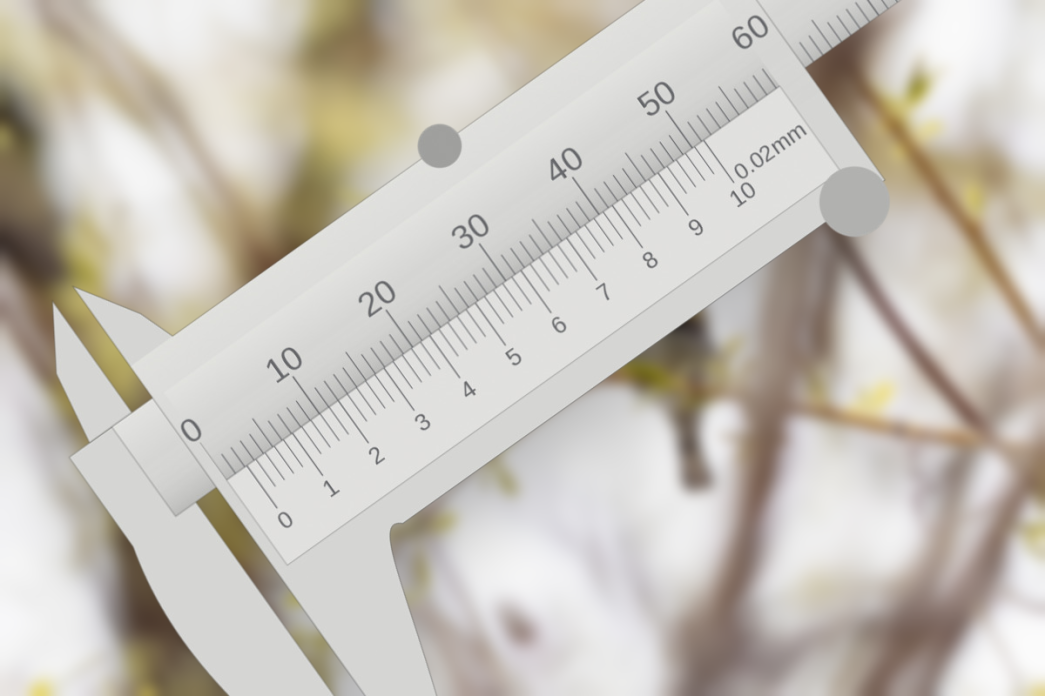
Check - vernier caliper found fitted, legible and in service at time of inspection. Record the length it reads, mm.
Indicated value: 2.2 mm
